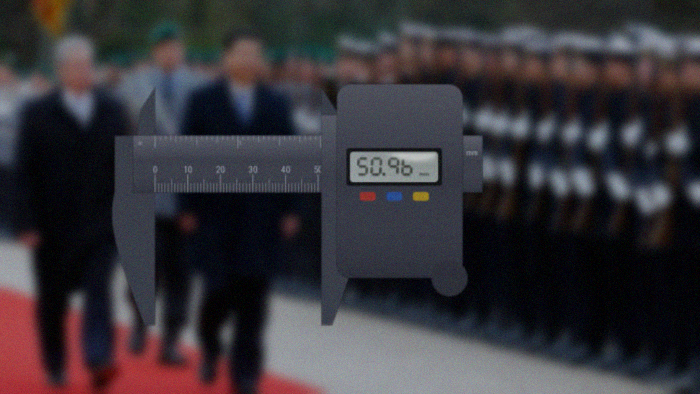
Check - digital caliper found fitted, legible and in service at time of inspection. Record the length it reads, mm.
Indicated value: 50.96 mm
